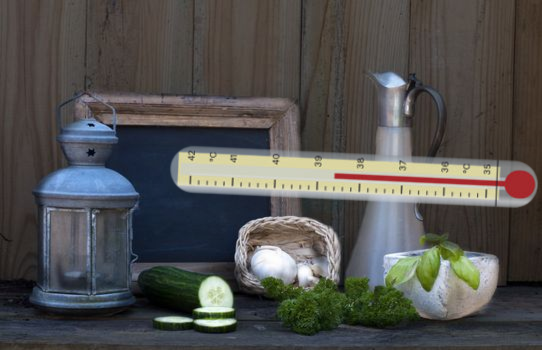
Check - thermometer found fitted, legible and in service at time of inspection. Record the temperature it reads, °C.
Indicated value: 38.6 °C
